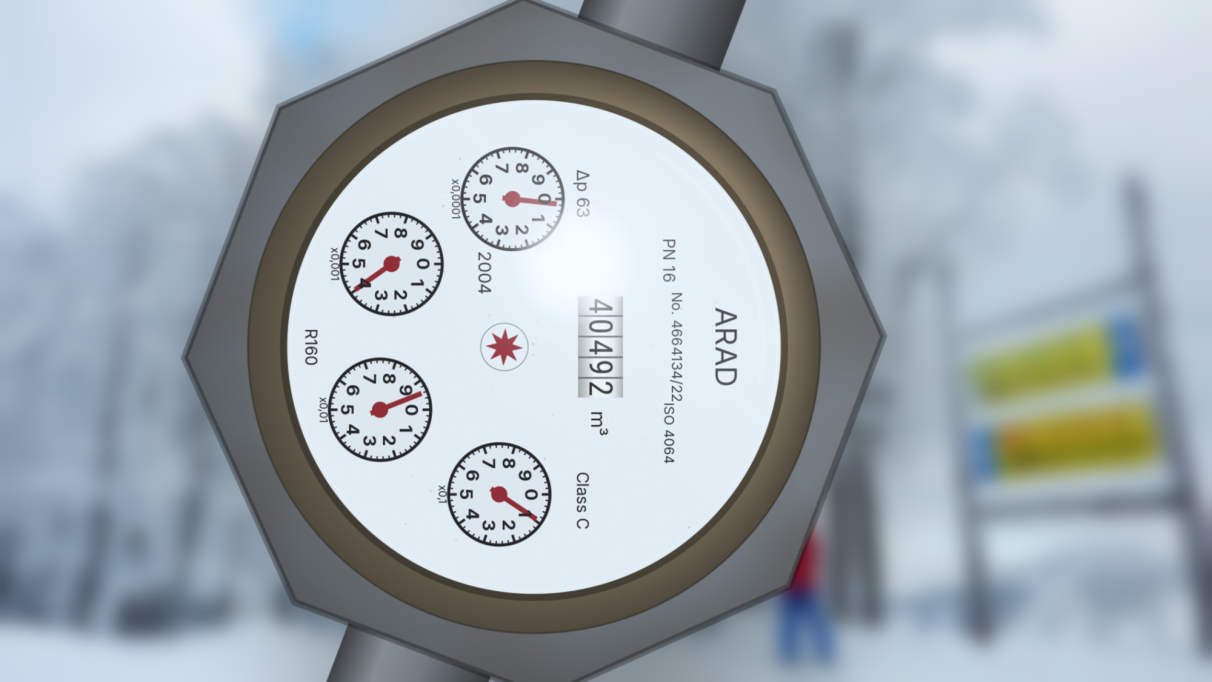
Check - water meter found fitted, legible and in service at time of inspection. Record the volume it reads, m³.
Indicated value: 40492.0940 m³
